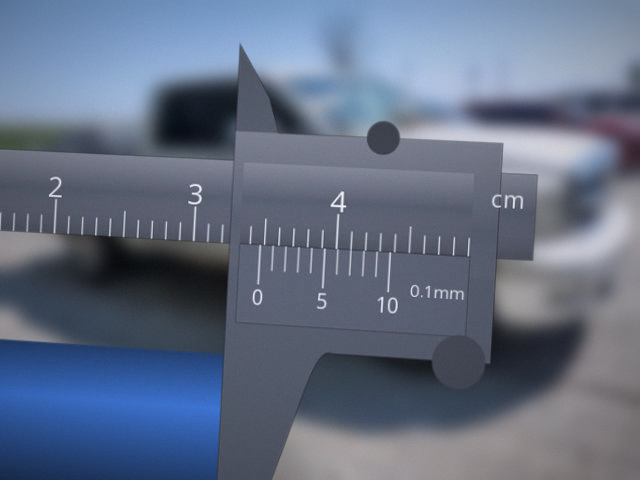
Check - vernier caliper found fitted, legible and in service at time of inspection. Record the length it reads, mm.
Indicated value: 34.7 mm
